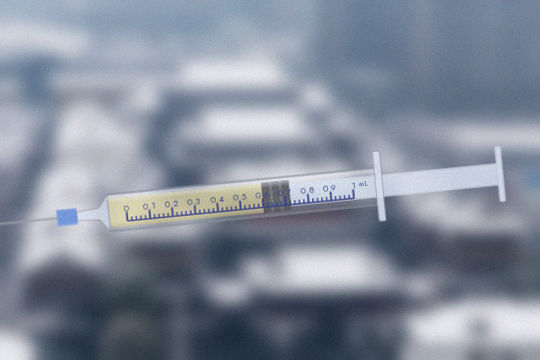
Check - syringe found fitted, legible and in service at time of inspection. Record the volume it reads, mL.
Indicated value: 0.6 mL
